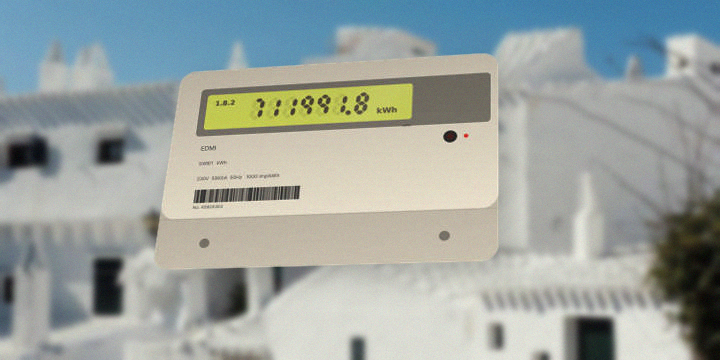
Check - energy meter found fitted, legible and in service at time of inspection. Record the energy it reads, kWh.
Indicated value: 711991.8 kWh
